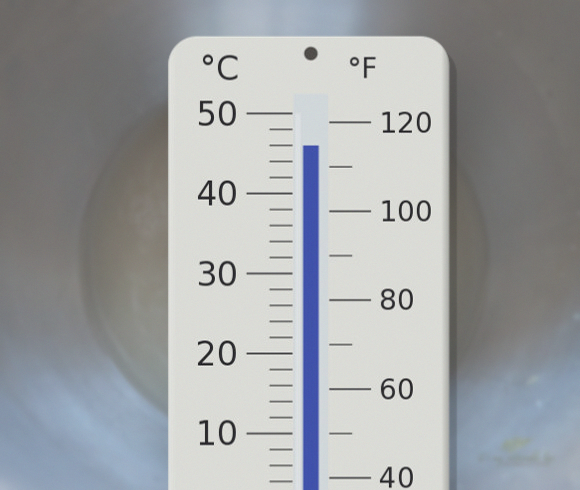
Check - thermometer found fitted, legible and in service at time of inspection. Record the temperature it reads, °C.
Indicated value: 46 °C
